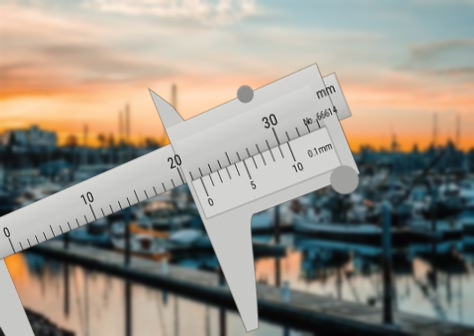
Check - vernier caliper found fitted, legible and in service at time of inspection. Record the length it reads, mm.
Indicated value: 21.8 mm
